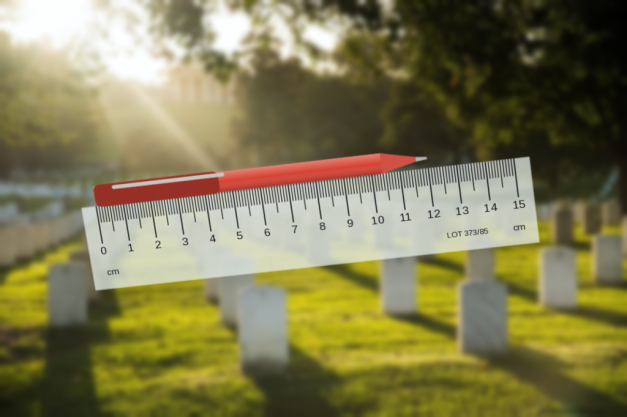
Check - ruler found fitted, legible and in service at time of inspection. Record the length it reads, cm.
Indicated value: 12 cm
